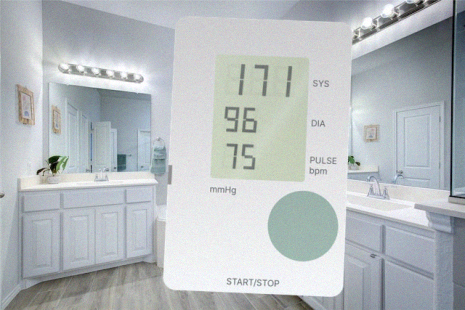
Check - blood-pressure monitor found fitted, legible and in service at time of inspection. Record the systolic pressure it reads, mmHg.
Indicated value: 171 mmHg
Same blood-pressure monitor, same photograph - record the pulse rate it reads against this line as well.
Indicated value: 75 bpm
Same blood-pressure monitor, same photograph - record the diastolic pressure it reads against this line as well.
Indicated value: 96 mmHg
